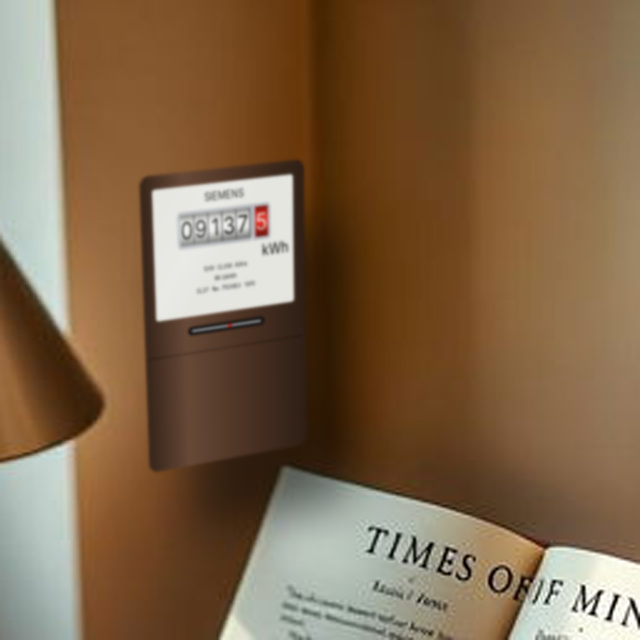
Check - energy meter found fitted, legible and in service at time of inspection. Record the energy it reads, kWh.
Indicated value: 9137.5 kWh
